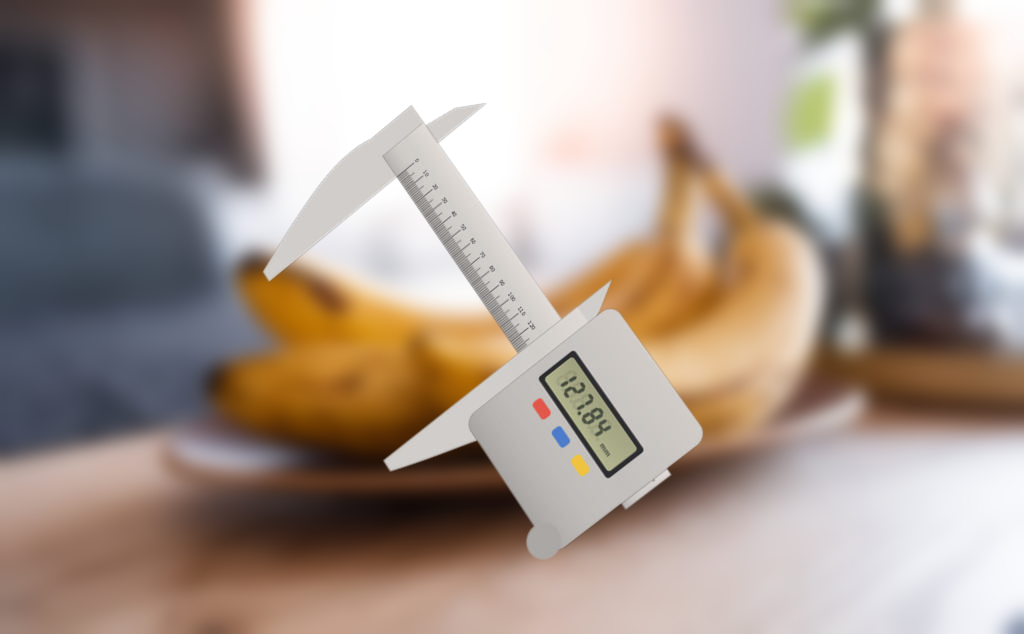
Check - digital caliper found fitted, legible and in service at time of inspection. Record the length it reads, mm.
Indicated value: 127.84 mm
